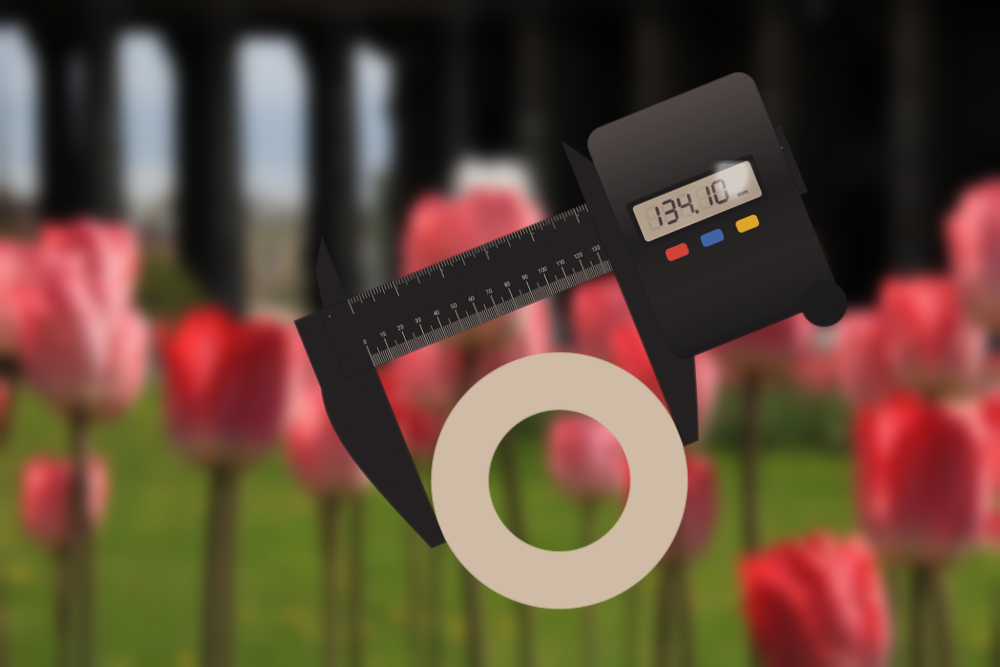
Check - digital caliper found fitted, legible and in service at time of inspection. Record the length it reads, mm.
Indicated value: 134.10 mm
